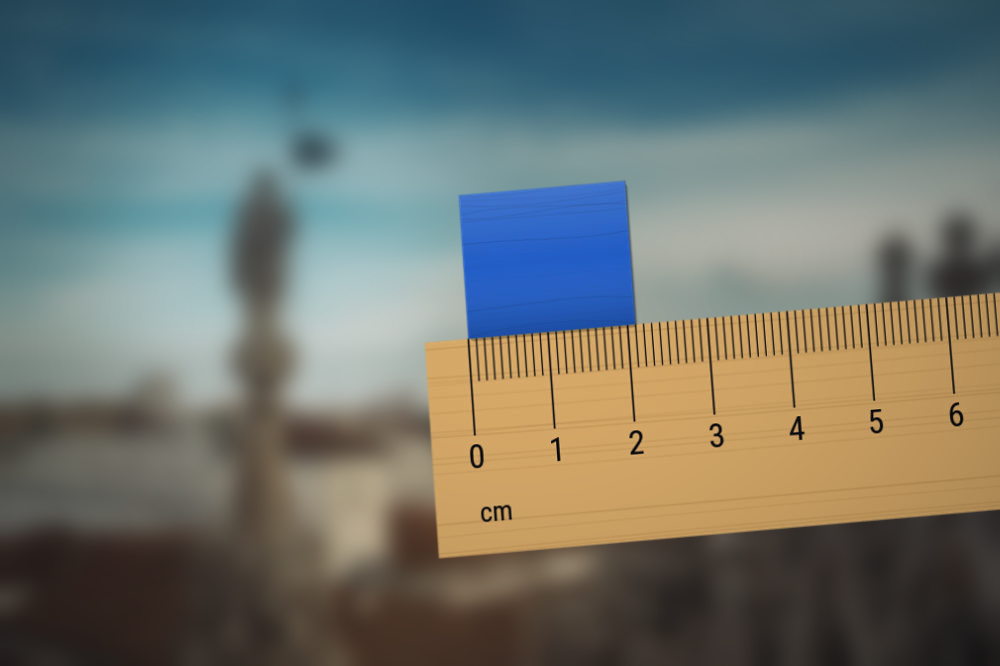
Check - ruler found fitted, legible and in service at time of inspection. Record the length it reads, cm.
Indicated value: 2.1 cm
